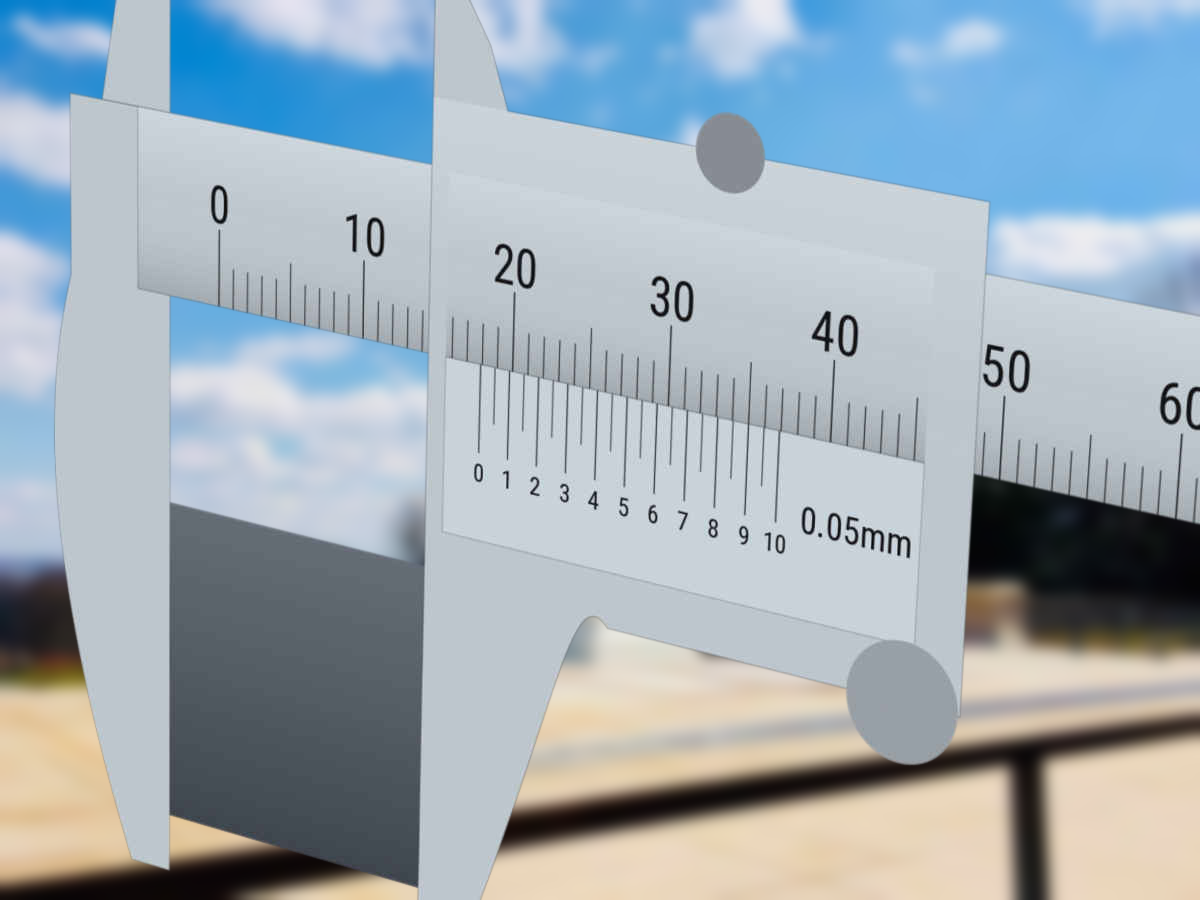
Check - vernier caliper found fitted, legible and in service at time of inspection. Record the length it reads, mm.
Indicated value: 17.9 mm
